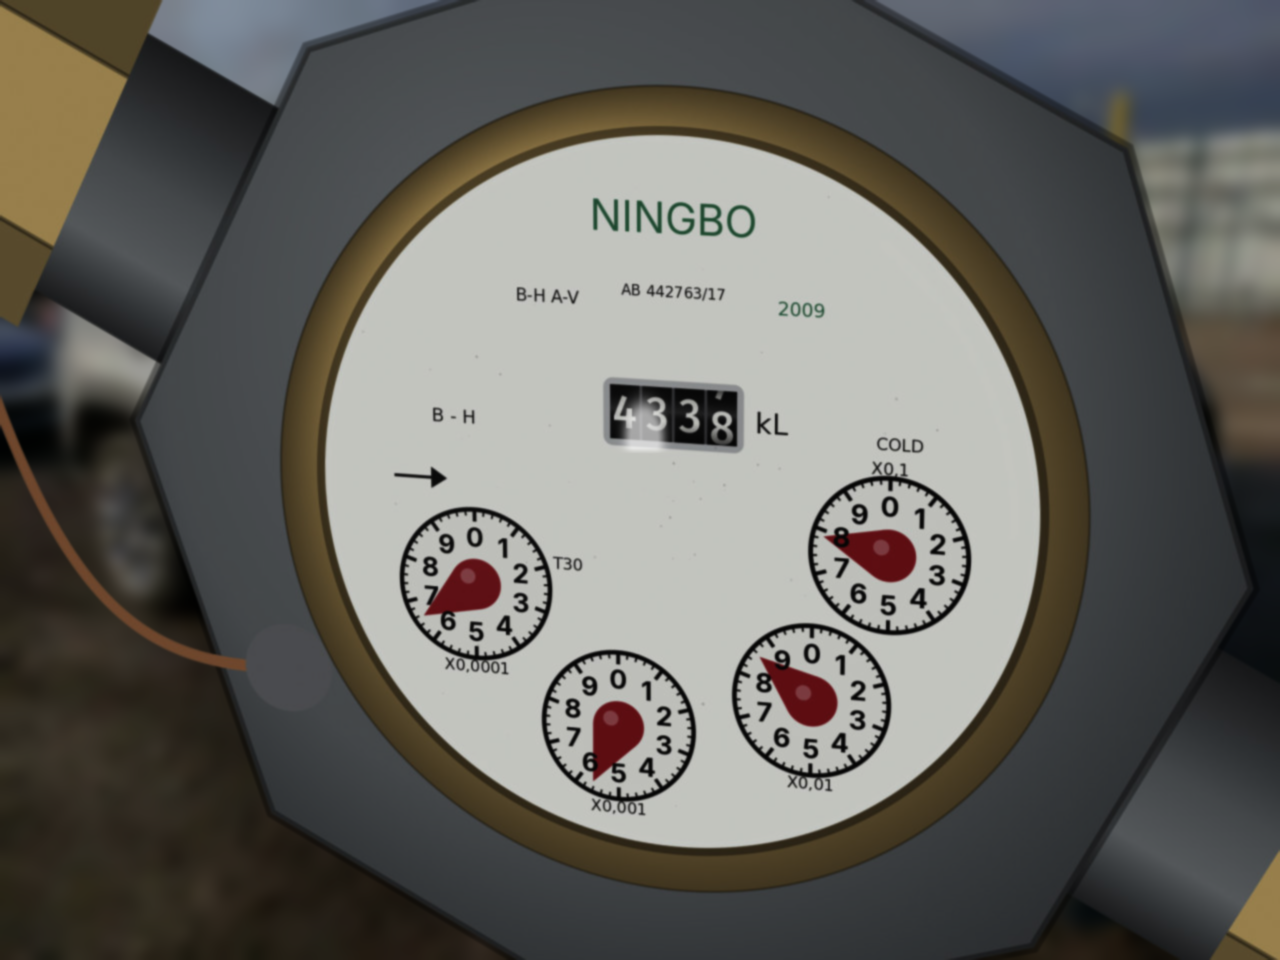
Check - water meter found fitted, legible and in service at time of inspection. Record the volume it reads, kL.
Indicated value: 4337.7856 kL
